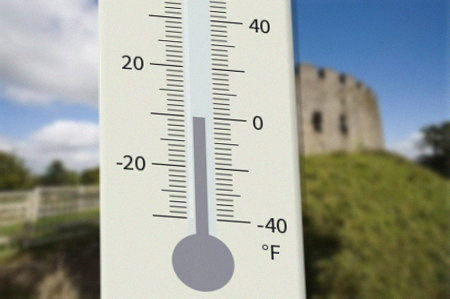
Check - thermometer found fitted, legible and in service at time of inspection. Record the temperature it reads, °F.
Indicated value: 0 °F
